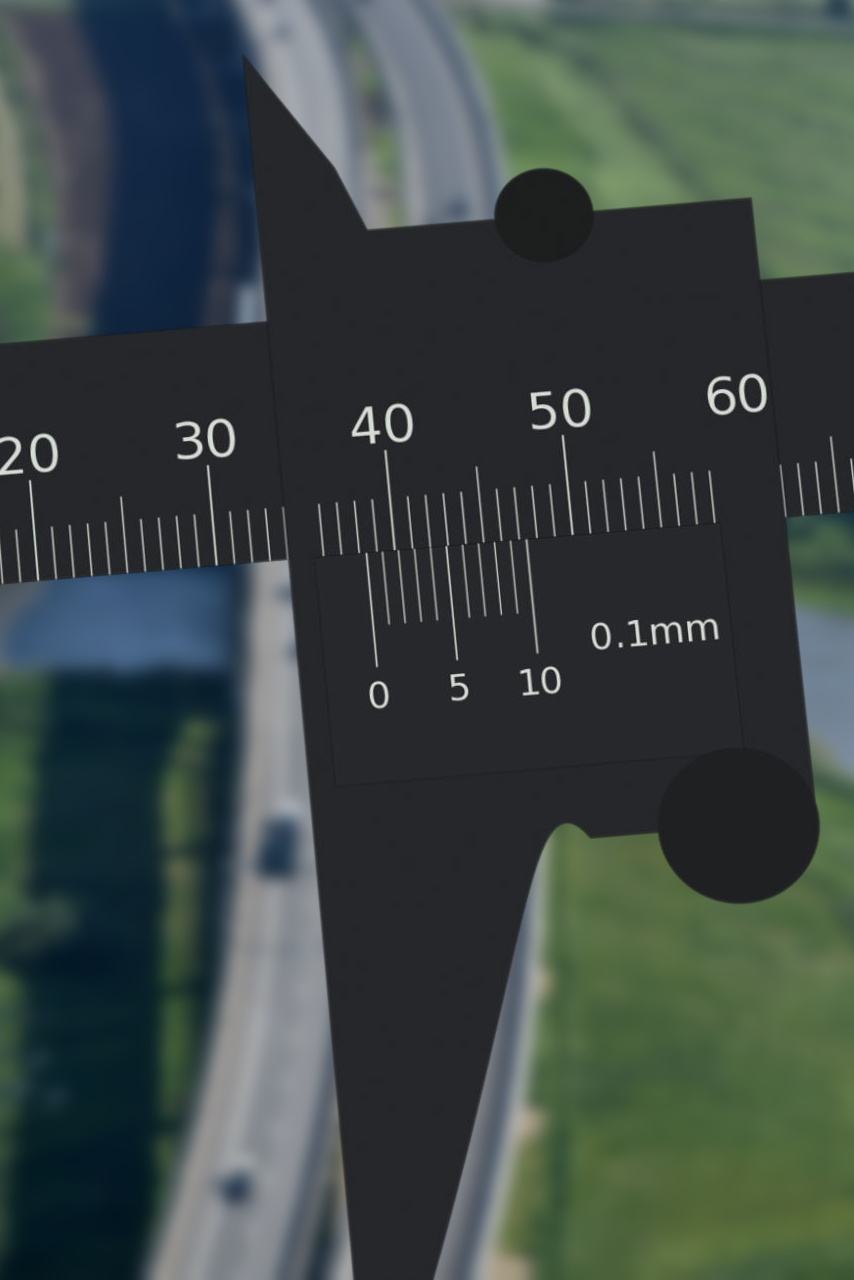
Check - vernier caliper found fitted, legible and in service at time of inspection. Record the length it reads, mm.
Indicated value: 38.4 mm
